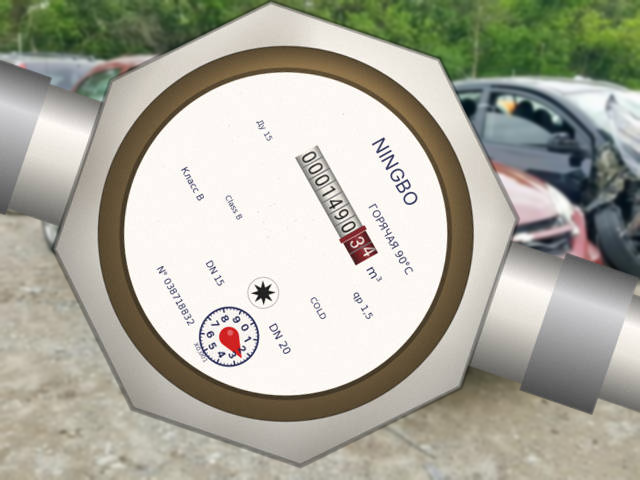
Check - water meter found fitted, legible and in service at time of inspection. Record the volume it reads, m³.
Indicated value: 1490.342 m³
